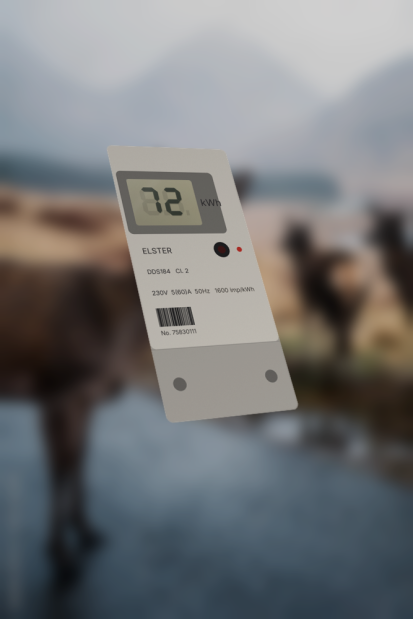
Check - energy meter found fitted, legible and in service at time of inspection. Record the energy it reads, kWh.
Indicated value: 72 kWh
